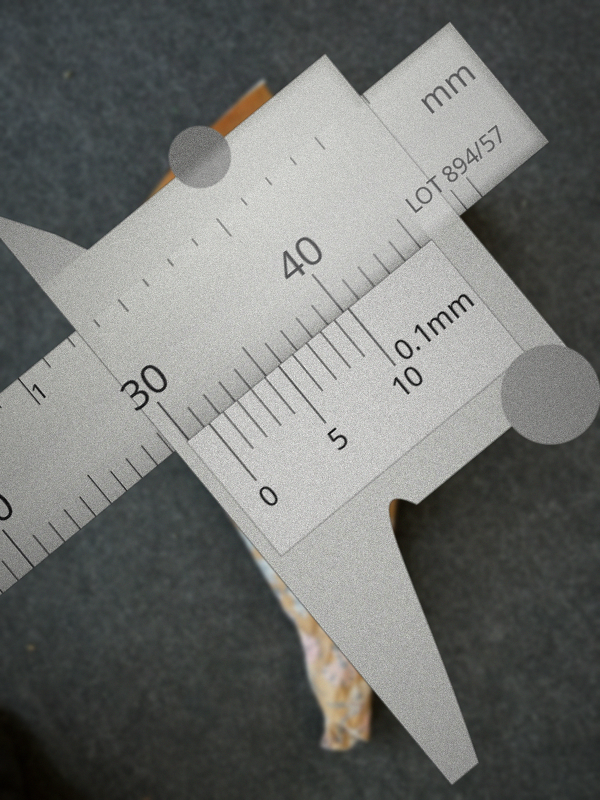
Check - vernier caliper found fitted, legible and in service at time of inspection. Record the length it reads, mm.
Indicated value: 31.3 mm
